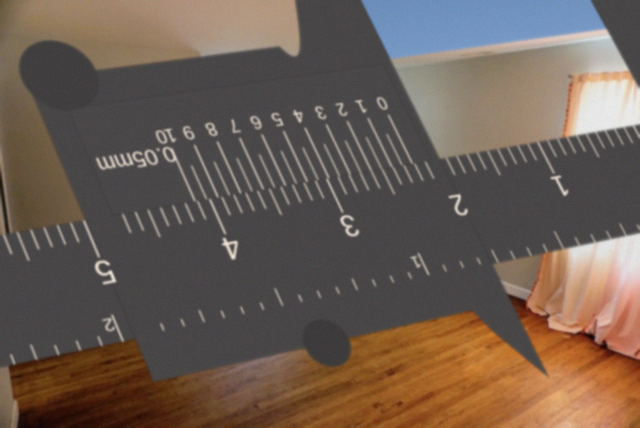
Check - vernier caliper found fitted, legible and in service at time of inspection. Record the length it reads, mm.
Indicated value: 22.2 mm
